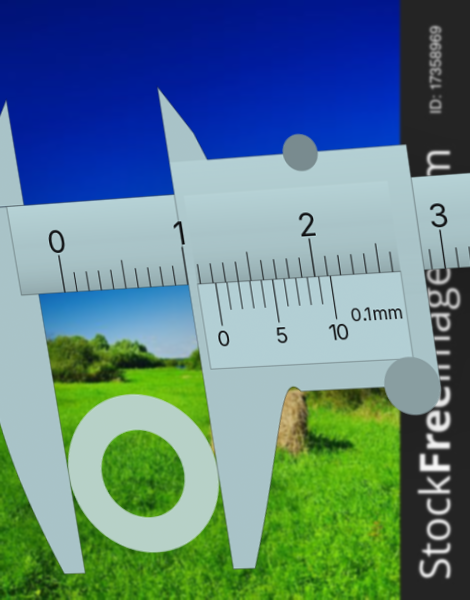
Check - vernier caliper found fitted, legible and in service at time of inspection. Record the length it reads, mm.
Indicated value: 12.2 mm
